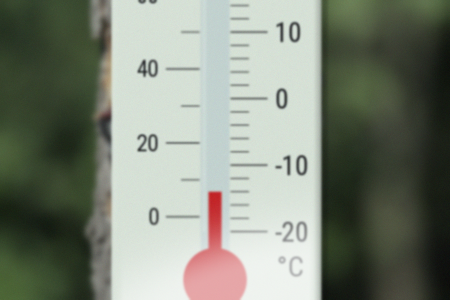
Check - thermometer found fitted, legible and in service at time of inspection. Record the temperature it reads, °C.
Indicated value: -14 °C
